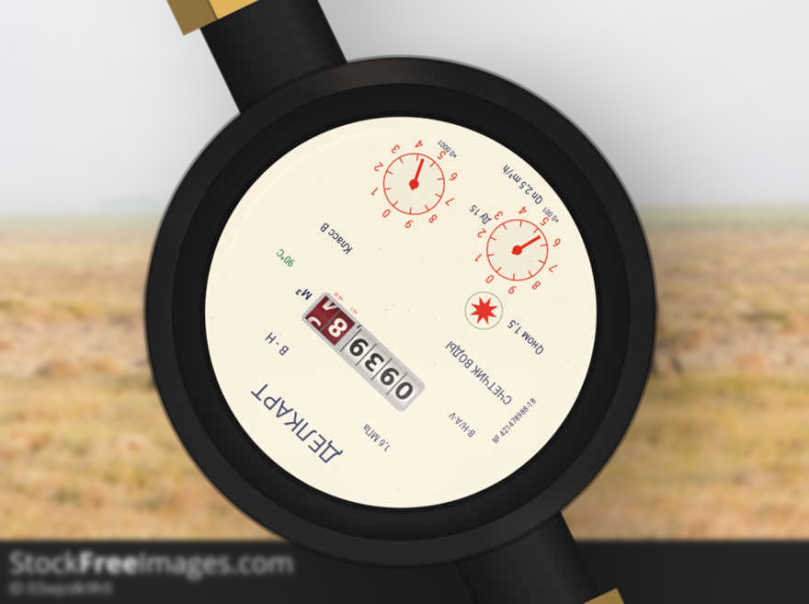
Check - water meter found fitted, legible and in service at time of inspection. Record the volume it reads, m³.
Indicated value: 939.8354 m³
